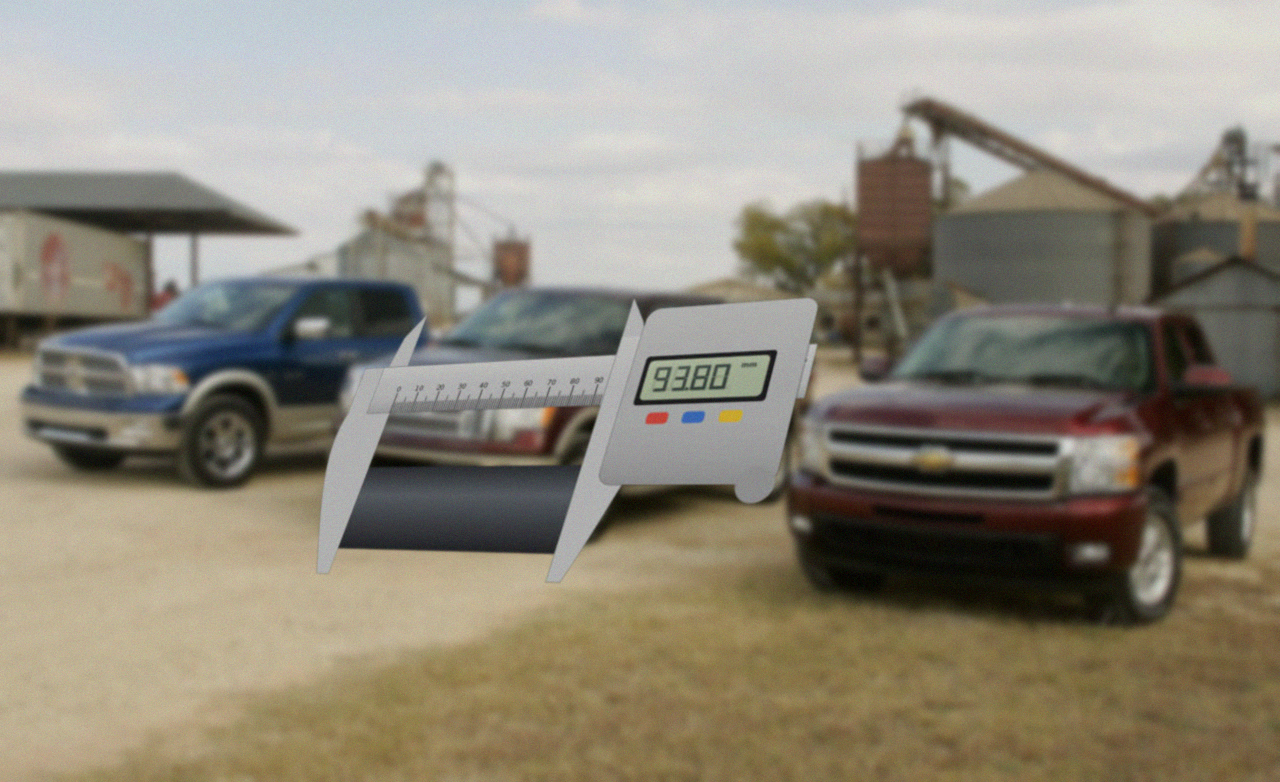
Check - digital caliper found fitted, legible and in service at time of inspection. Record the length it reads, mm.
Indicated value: 93.80 mm
